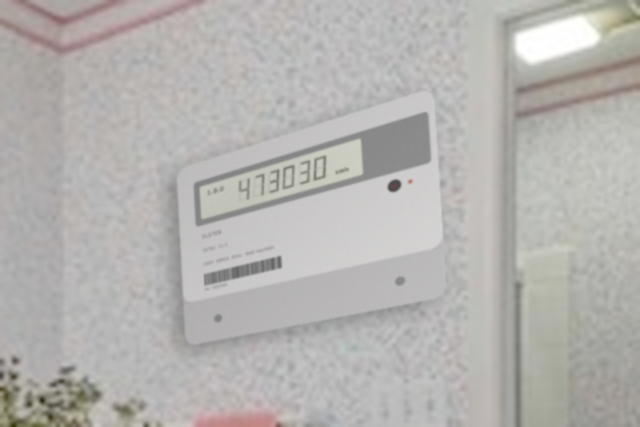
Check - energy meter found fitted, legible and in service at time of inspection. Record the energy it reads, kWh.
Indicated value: 473030 kWh
